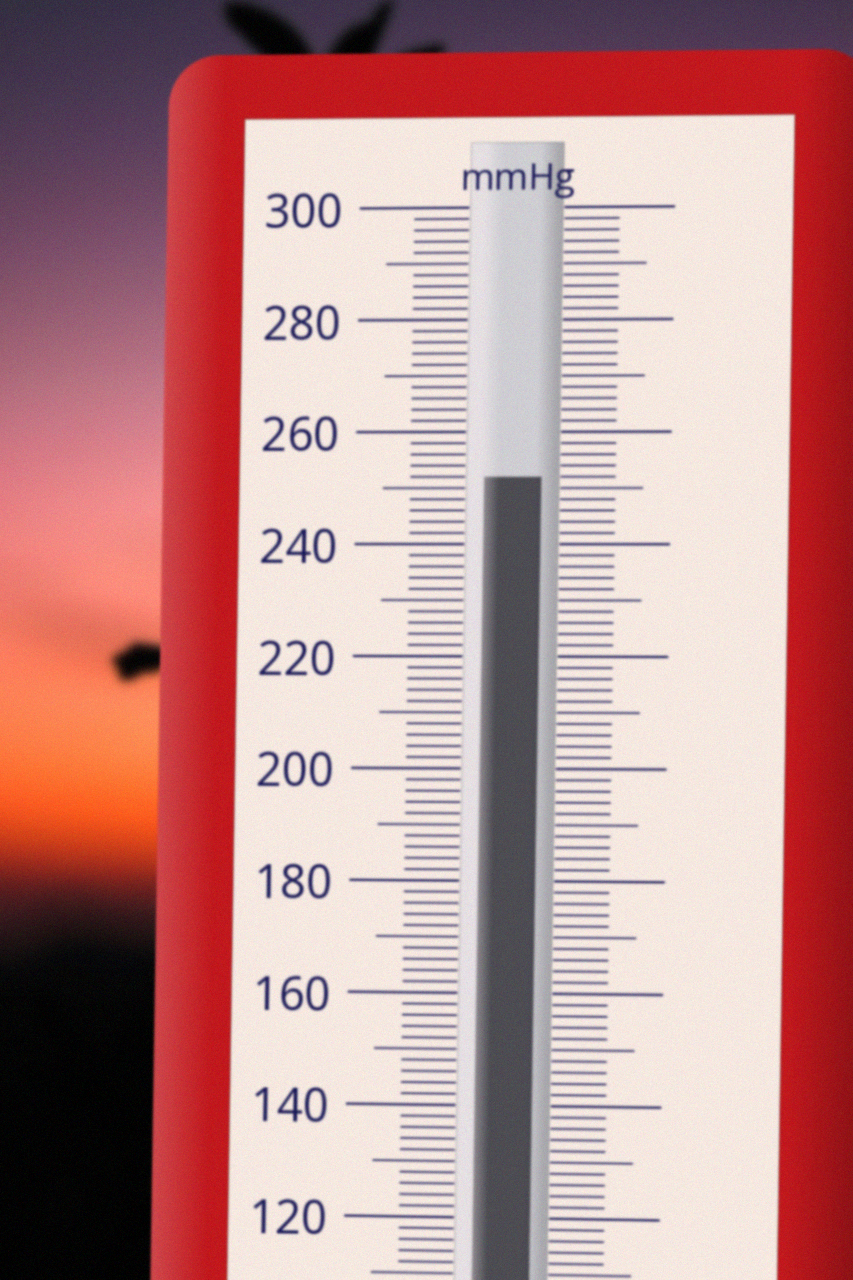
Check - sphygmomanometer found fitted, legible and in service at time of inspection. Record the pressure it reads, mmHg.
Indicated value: 252 mmHg
